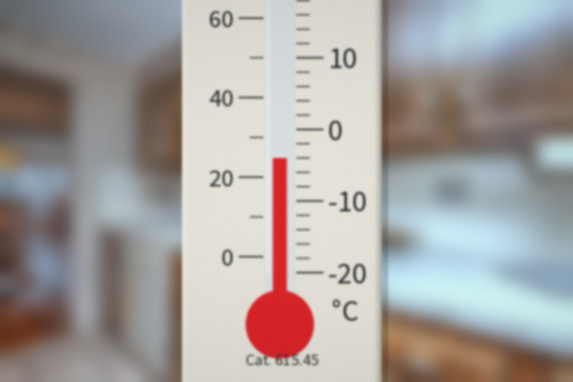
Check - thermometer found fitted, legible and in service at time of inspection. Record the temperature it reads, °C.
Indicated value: -4 °C
